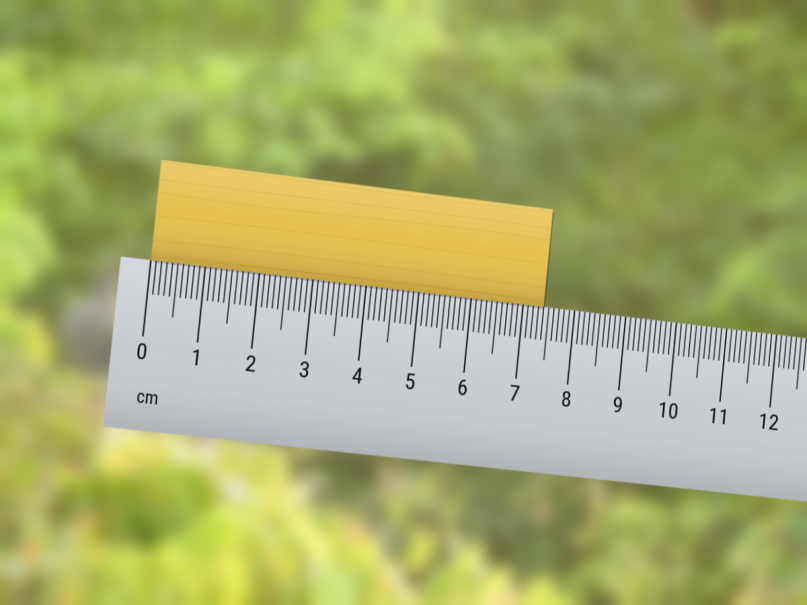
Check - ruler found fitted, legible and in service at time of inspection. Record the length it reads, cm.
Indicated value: 7.4 cm
